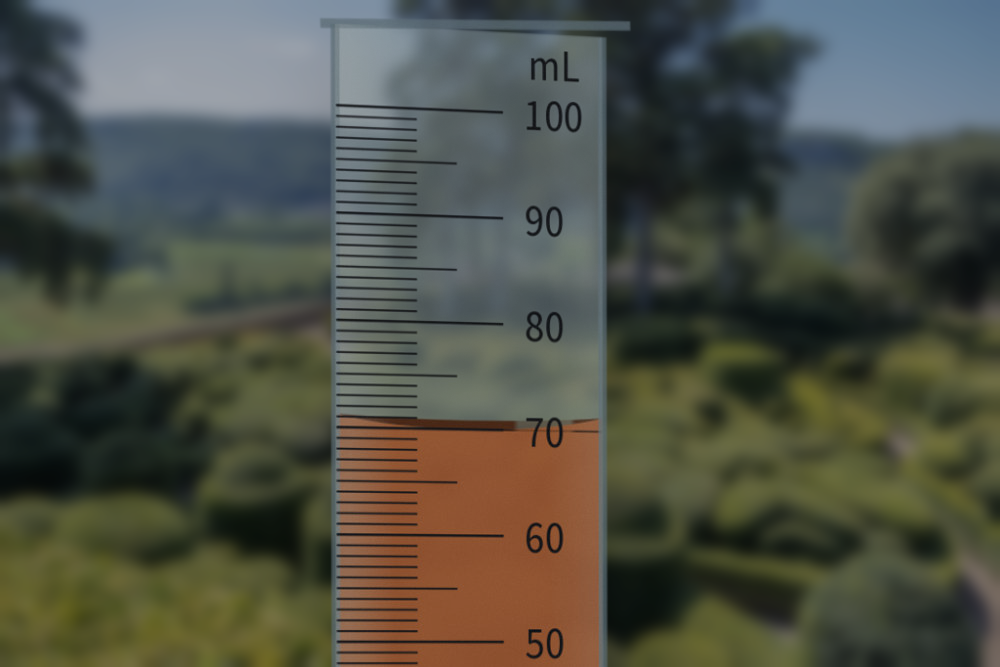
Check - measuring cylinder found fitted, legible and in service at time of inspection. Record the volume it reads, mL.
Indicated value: 70 mL
